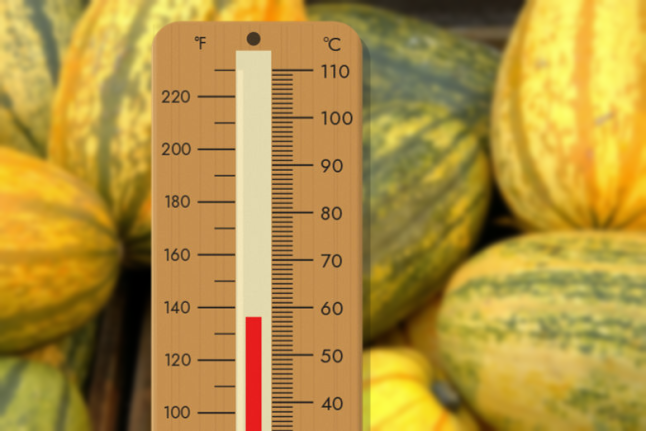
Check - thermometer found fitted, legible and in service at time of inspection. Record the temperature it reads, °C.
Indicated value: 58 °C
